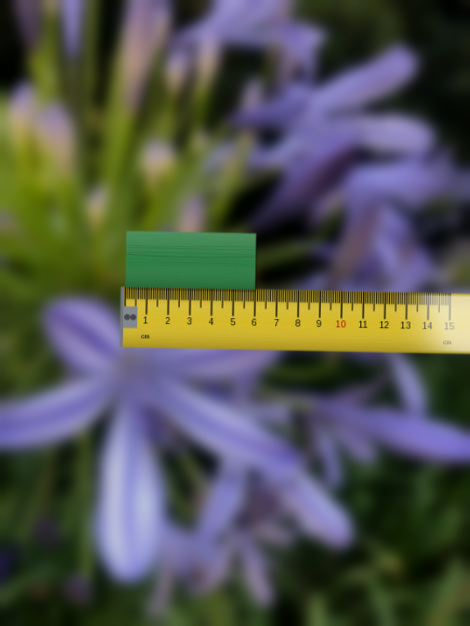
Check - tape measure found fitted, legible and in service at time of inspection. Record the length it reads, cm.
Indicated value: 6 cm
